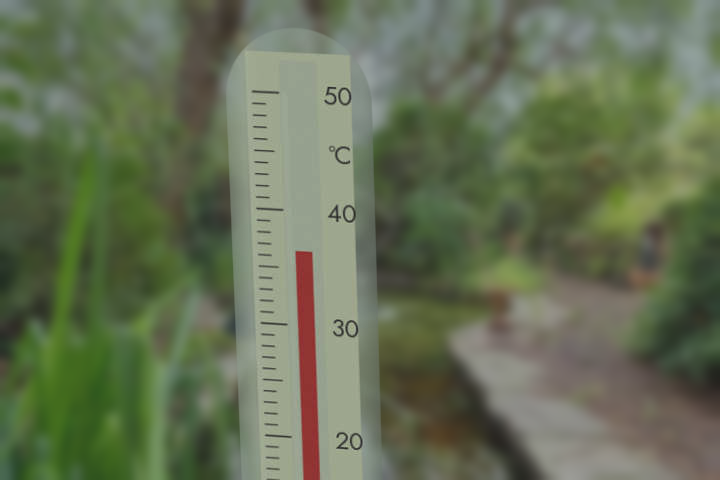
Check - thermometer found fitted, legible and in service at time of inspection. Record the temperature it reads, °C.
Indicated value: 36.5 °C
